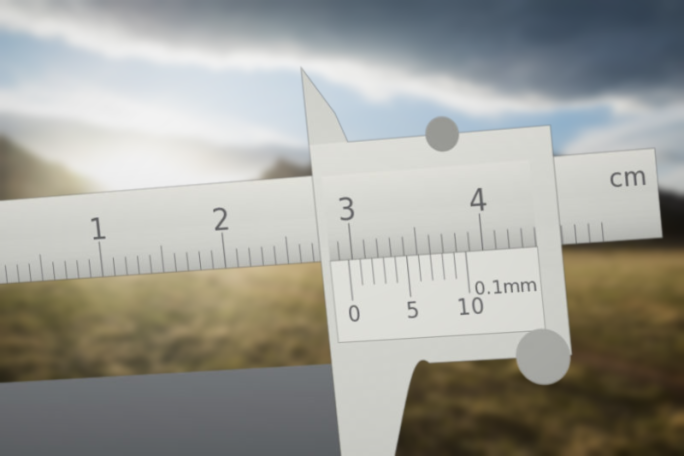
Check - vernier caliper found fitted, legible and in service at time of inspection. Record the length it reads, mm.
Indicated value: 29.7 mm
